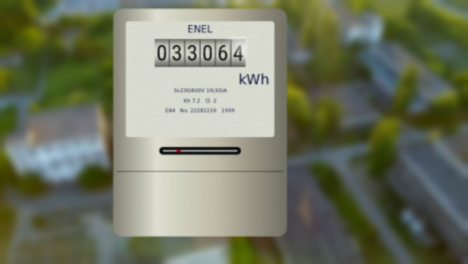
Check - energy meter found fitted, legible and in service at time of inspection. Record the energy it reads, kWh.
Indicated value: 33064 kWh
